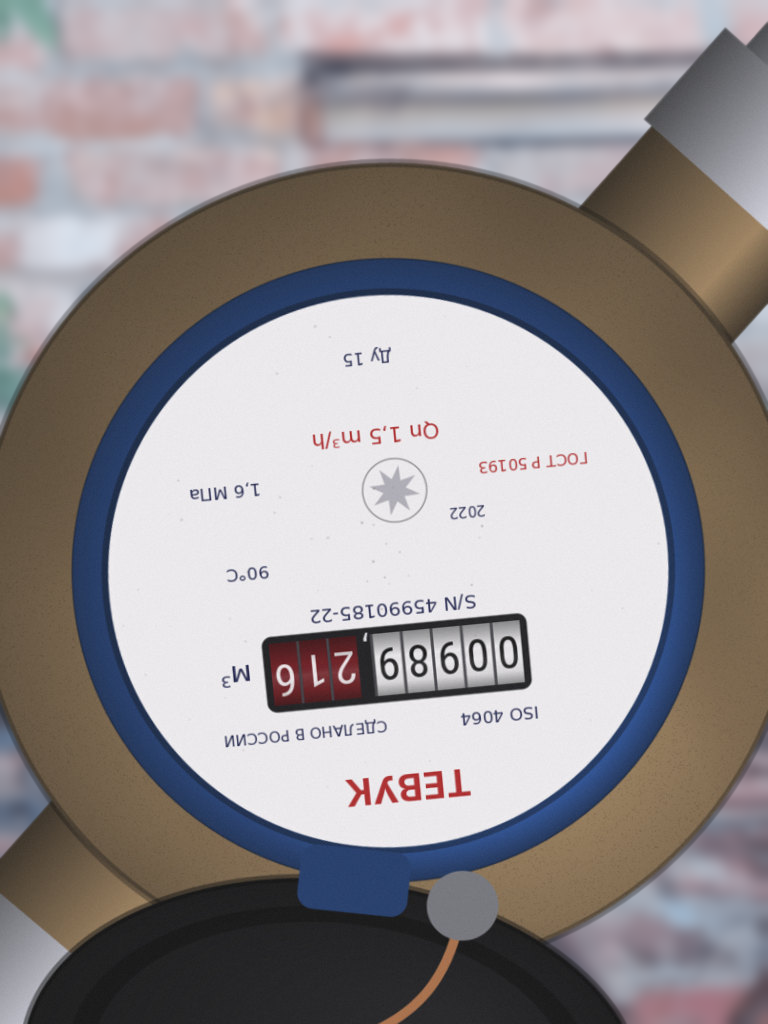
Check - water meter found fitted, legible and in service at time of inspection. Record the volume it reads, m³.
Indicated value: 989.216 m³
